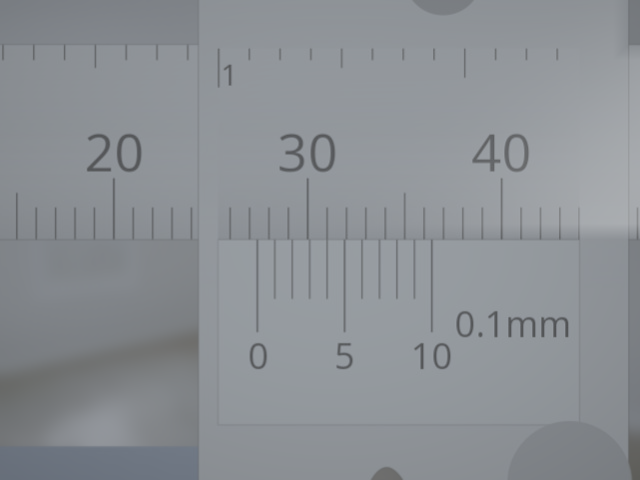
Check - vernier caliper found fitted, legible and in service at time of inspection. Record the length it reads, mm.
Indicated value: 27.4 mm
